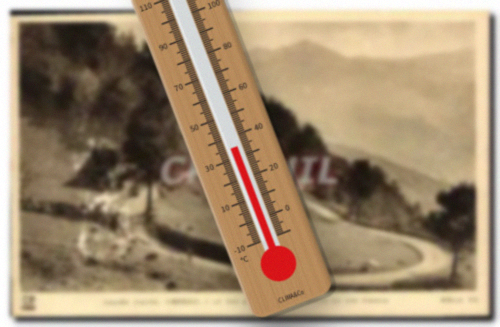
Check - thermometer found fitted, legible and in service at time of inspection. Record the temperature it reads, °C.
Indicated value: 35 °C
